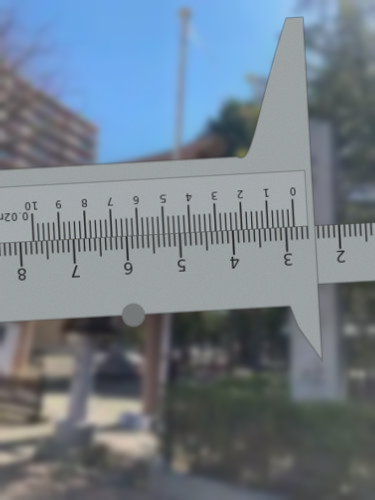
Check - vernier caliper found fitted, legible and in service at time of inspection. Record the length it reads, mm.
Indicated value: 28.5 mm
